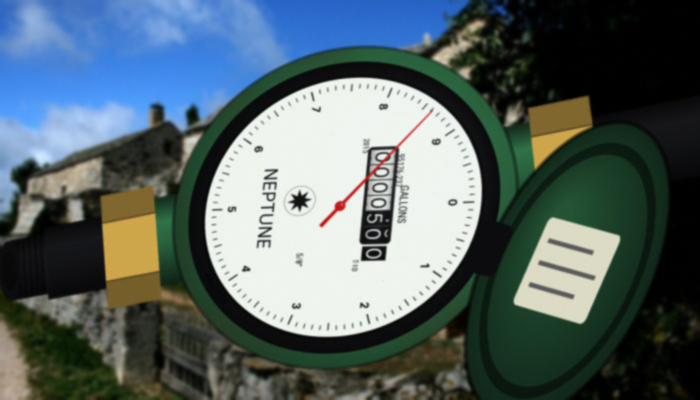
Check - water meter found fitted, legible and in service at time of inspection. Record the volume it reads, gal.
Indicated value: 498.6 gal
